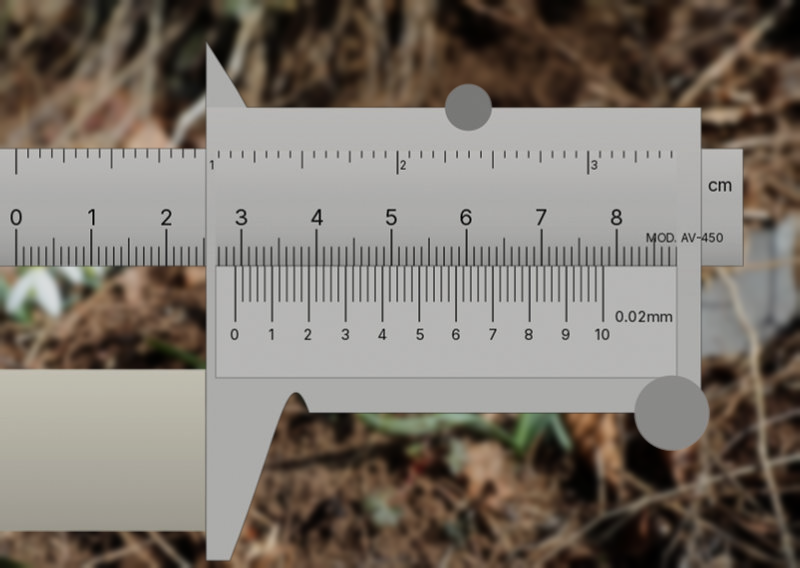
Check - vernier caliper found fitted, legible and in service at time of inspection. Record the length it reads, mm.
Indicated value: 29.2 mm
